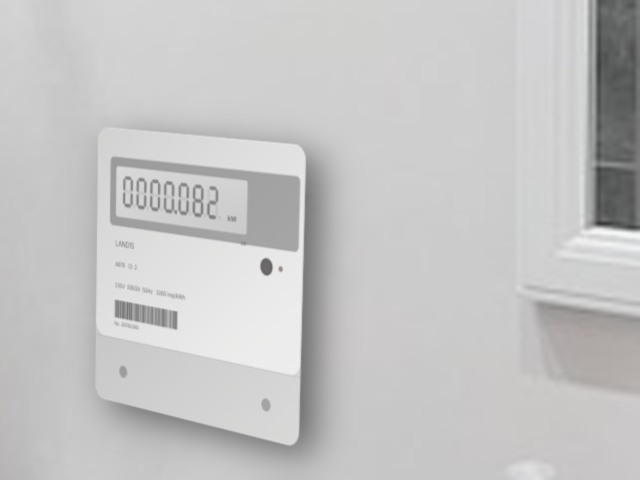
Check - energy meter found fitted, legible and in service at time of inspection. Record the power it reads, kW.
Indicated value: 0.082 kW
